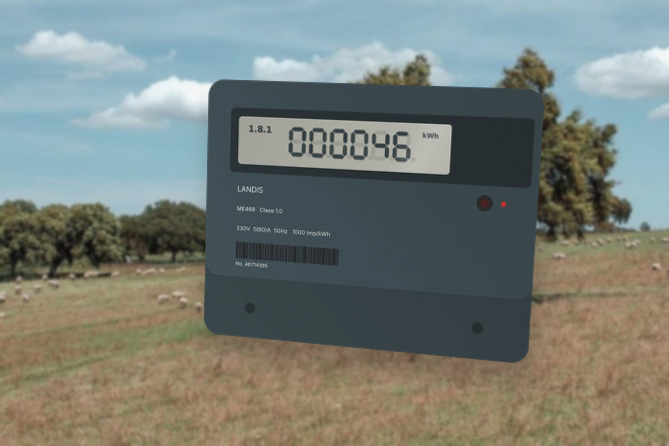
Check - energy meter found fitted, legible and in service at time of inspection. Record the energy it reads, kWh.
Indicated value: 46 kWh
